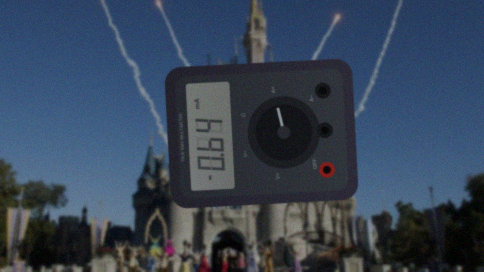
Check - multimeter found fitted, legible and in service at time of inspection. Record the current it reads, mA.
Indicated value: -0.64 mA
